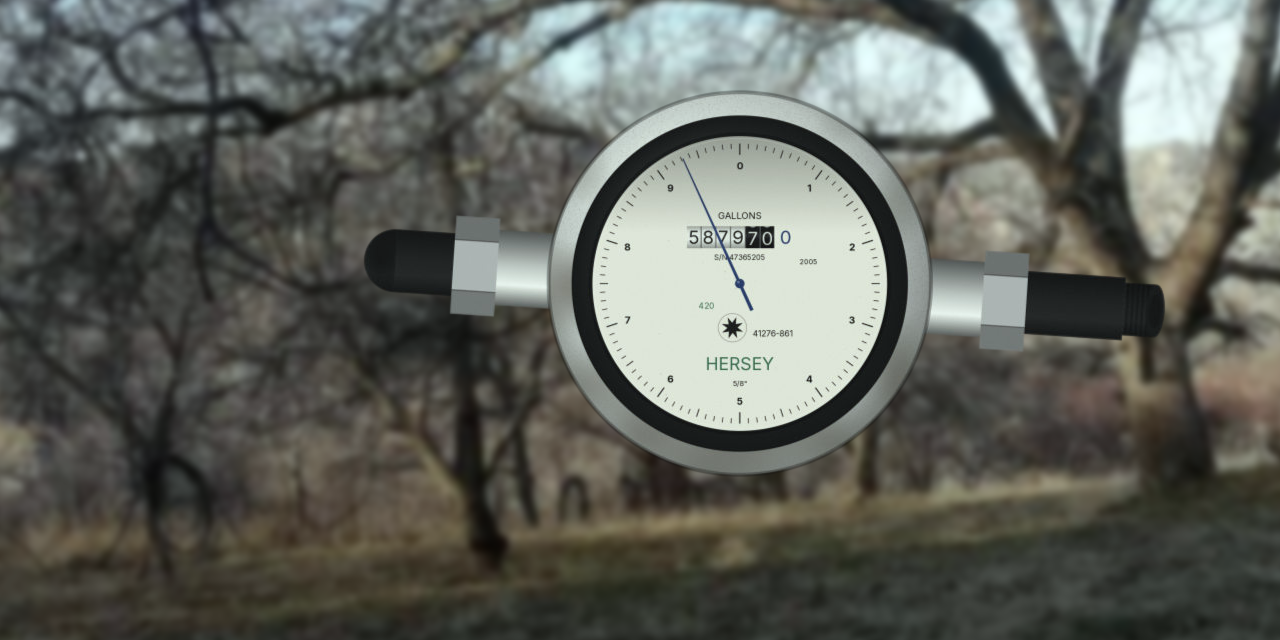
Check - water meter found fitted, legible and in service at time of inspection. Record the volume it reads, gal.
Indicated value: 5879699.3 gal
